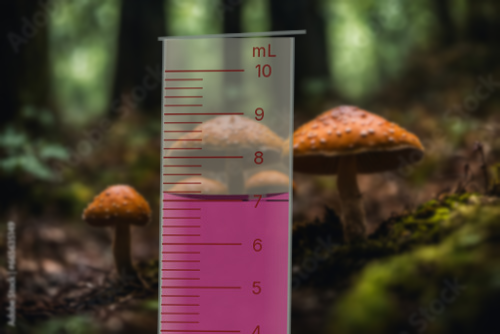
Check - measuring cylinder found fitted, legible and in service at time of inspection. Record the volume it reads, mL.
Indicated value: 7 mL
